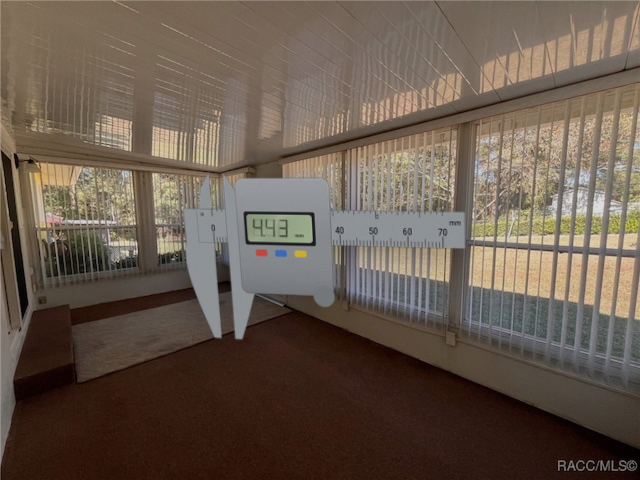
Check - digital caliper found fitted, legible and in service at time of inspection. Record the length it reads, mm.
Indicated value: 4.43 mm
